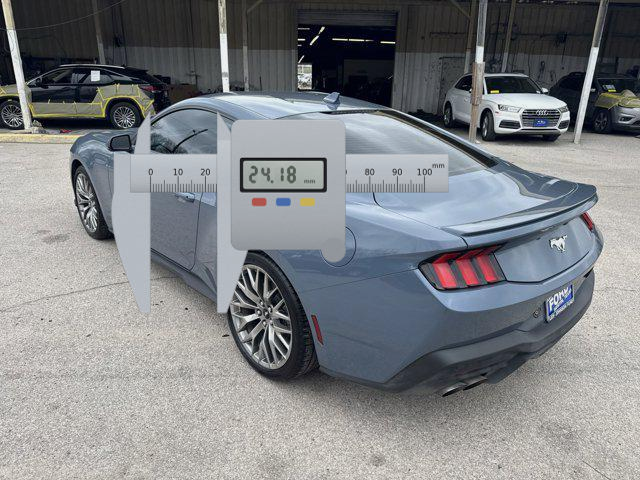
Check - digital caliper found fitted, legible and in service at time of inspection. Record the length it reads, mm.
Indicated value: 24.18 mm
